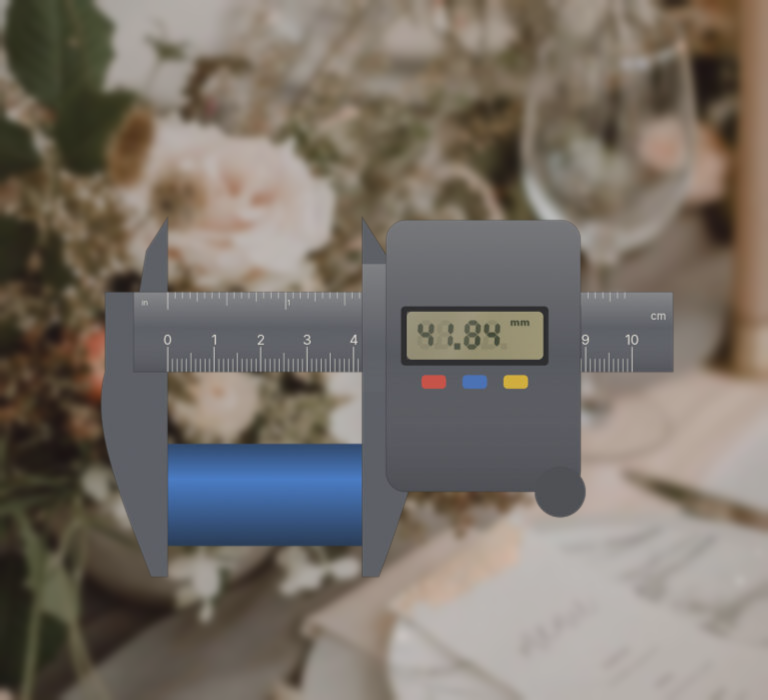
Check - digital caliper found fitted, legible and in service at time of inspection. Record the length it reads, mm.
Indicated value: 41.84 mm
